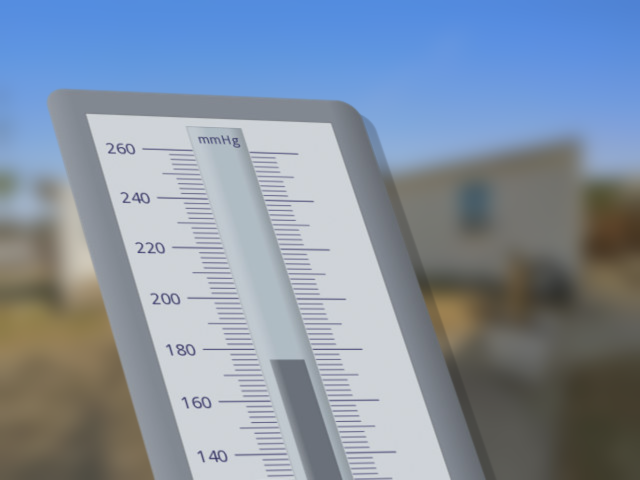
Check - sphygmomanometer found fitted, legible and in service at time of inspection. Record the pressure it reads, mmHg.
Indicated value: 176 mmHg
